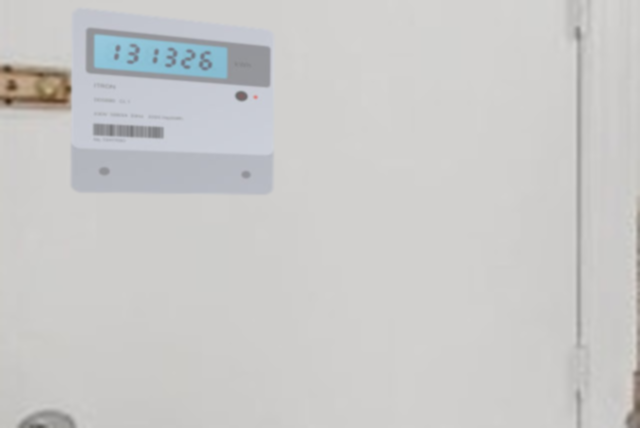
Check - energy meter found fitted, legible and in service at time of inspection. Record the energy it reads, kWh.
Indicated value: 131326 kWh
